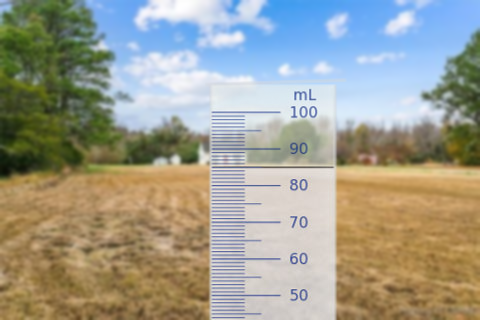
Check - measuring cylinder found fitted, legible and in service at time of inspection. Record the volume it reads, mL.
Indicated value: 85 mL
